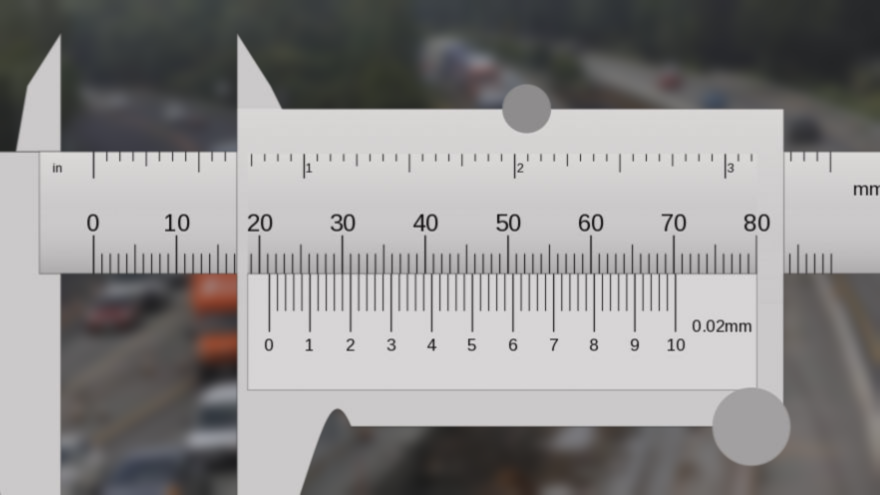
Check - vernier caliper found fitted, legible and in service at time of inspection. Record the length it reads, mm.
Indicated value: 21.2 mm
